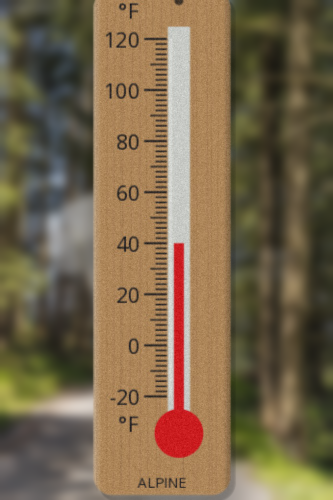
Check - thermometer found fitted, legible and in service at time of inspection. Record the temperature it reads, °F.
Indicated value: 40 °F
